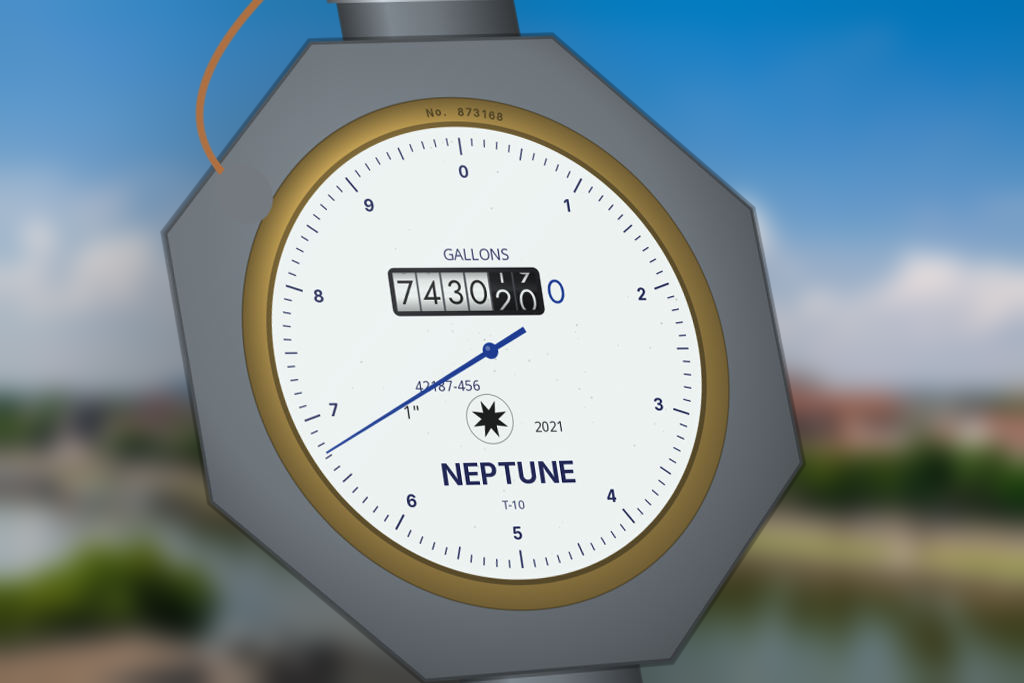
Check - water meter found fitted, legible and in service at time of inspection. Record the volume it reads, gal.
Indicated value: 7430196.7 gal
